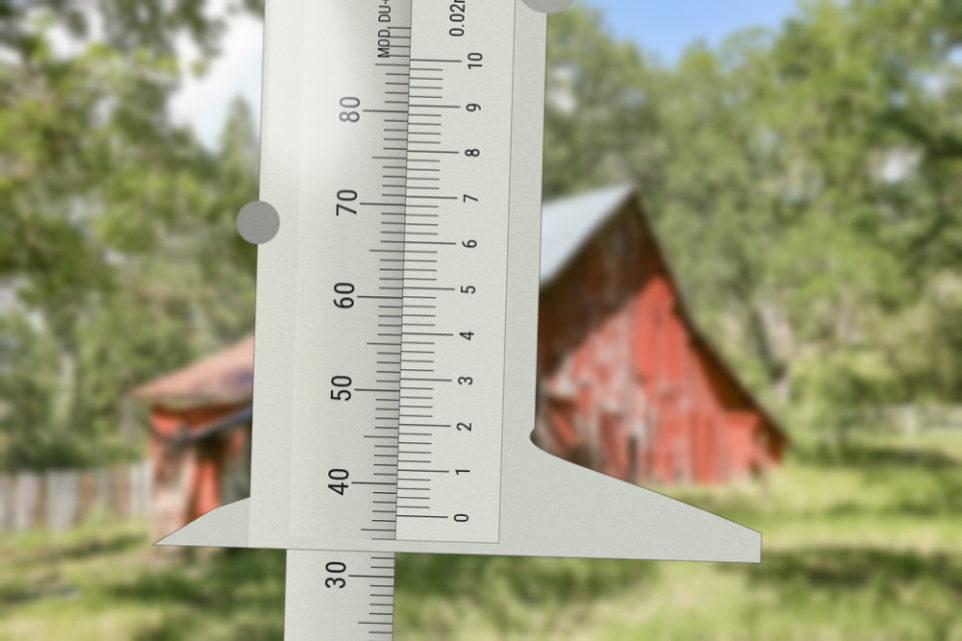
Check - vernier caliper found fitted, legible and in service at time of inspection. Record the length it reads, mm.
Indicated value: 36.6 mm
